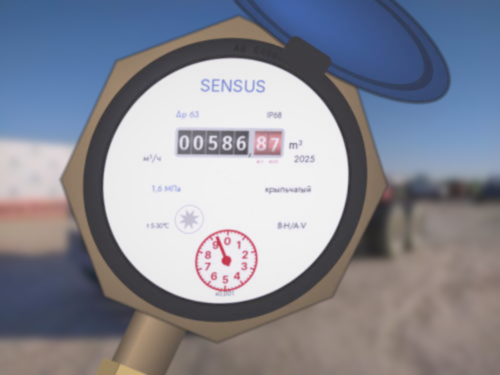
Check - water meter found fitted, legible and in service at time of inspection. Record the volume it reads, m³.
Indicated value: 586.869 m³
